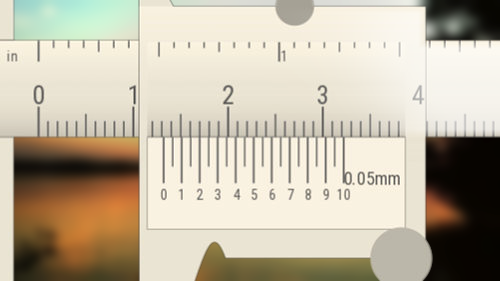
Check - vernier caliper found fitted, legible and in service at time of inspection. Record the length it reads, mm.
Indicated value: 13.2 mm
